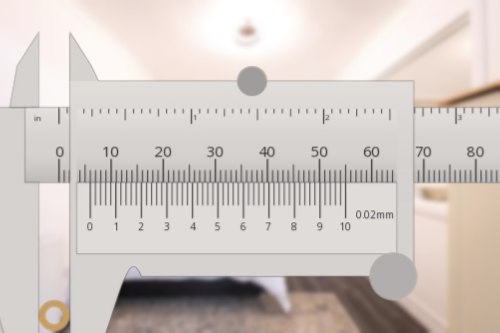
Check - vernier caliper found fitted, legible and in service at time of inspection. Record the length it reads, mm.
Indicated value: 6.0 mm
